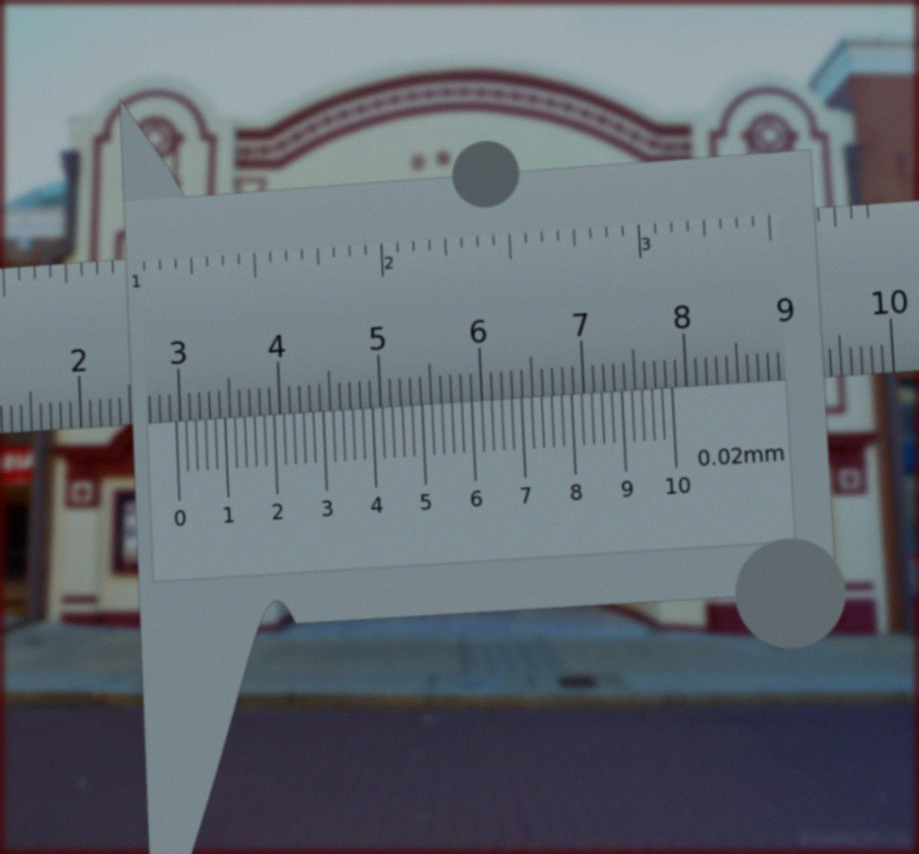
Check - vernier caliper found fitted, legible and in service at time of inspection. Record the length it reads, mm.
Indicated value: 29.6 mm
